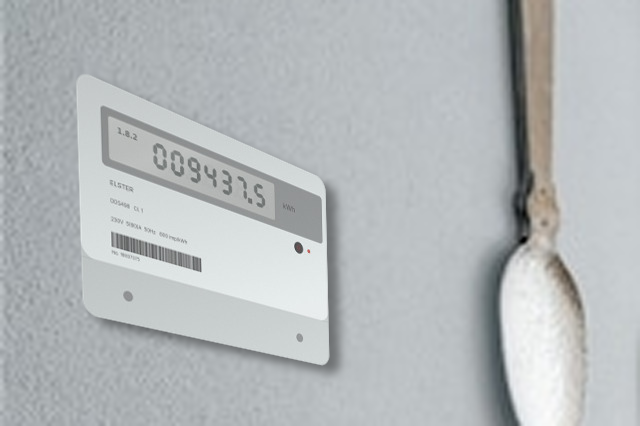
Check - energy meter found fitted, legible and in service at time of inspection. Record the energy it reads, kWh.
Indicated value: 9437.5 kWh
